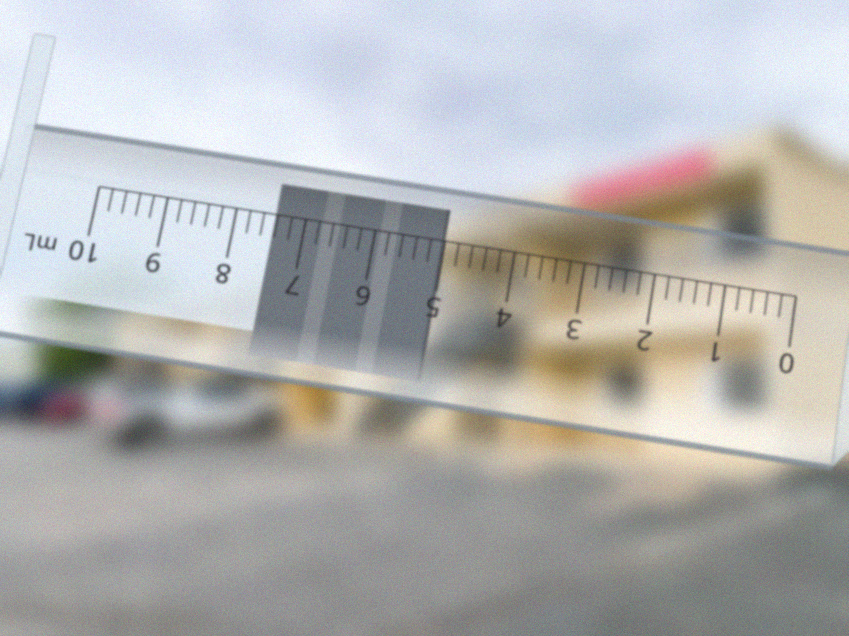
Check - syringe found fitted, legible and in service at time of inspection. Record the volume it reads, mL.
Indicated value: 5 mL
